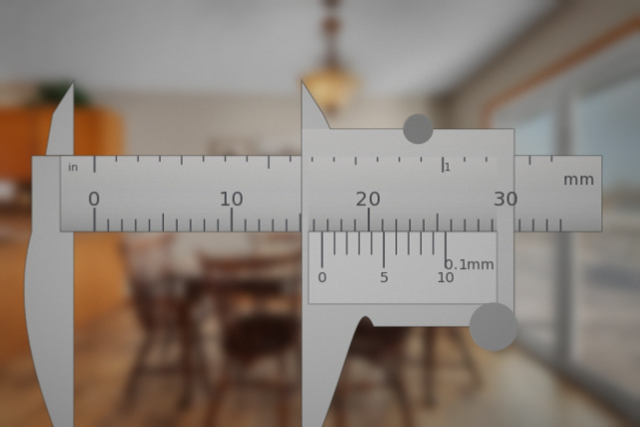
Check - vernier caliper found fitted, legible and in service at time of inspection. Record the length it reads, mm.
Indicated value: 16.6 mm
